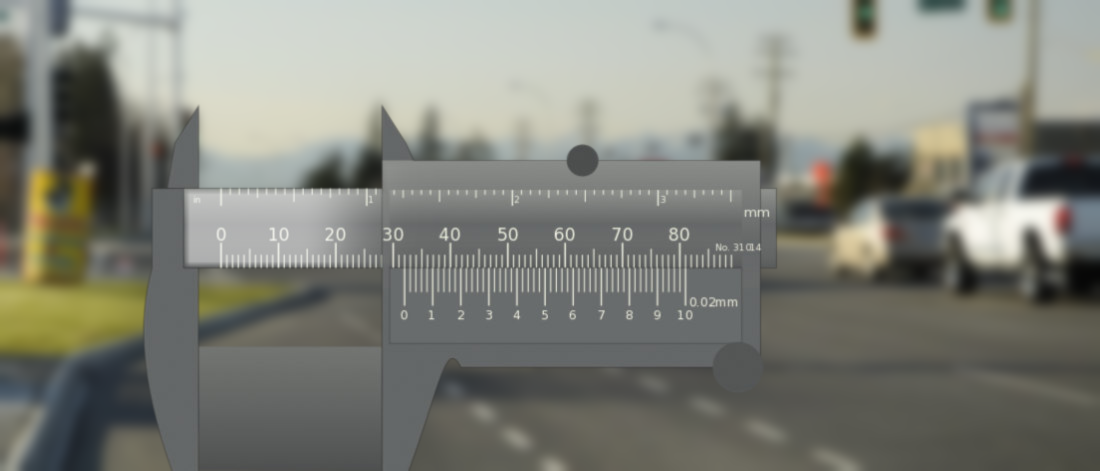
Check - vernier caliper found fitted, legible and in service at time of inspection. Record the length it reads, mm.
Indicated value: 32.0 mm
